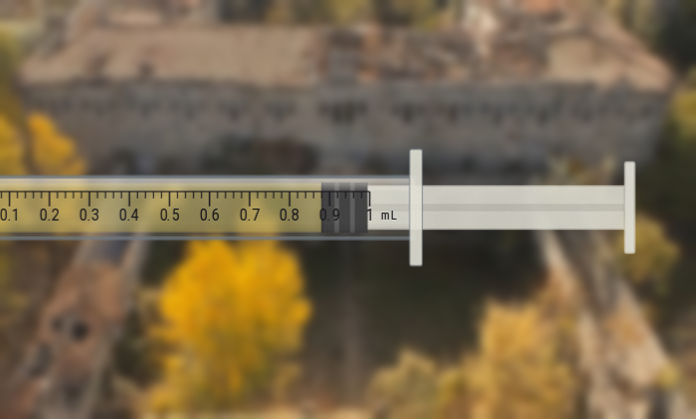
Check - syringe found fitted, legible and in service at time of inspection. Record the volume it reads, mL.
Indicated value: 0.88 mL
